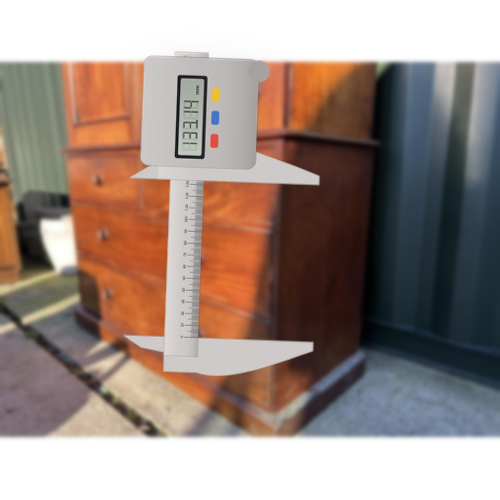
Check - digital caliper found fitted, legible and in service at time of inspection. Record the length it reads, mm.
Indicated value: 133.14 mm
